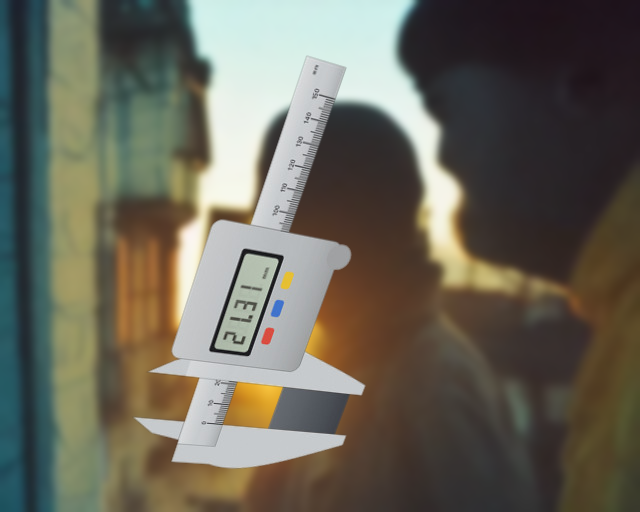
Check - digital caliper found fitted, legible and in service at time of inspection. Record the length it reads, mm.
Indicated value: 21.31 mm
